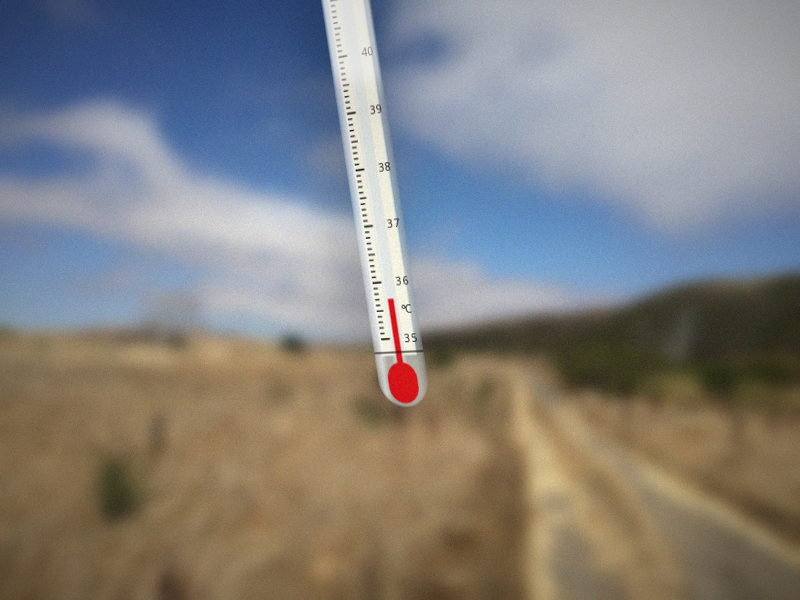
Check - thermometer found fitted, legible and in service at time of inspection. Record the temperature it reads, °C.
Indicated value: 35.7 °C
